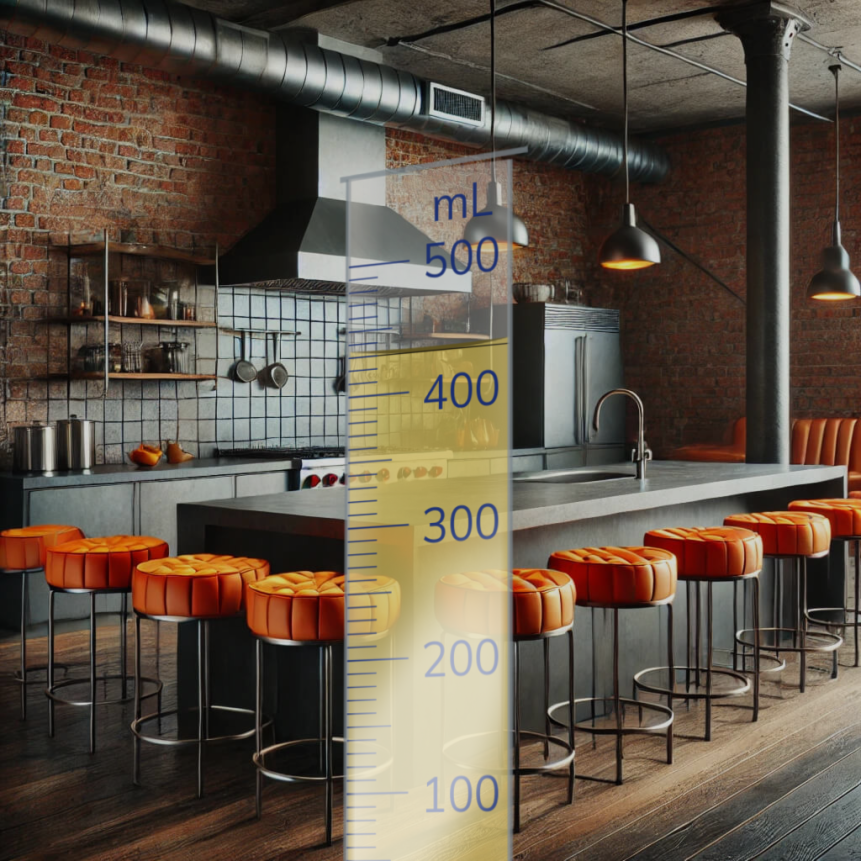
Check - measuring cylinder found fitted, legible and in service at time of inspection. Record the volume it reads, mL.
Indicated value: 430 mL
